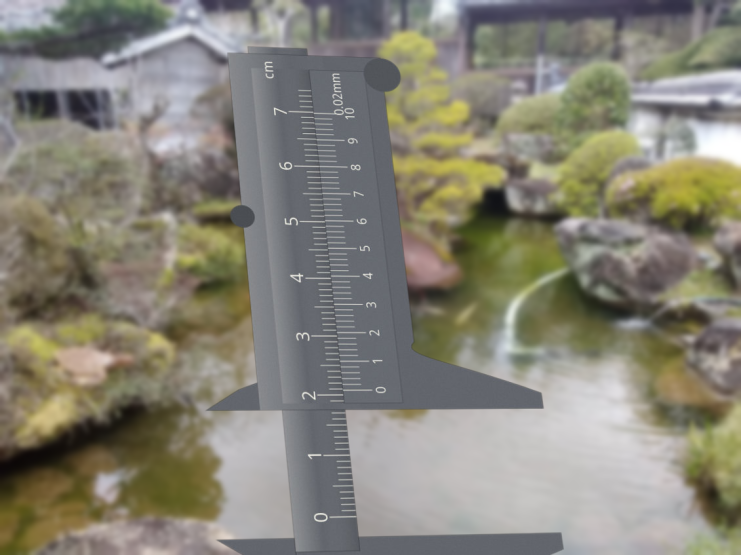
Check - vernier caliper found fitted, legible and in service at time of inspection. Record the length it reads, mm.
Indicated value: 20.8 mm
